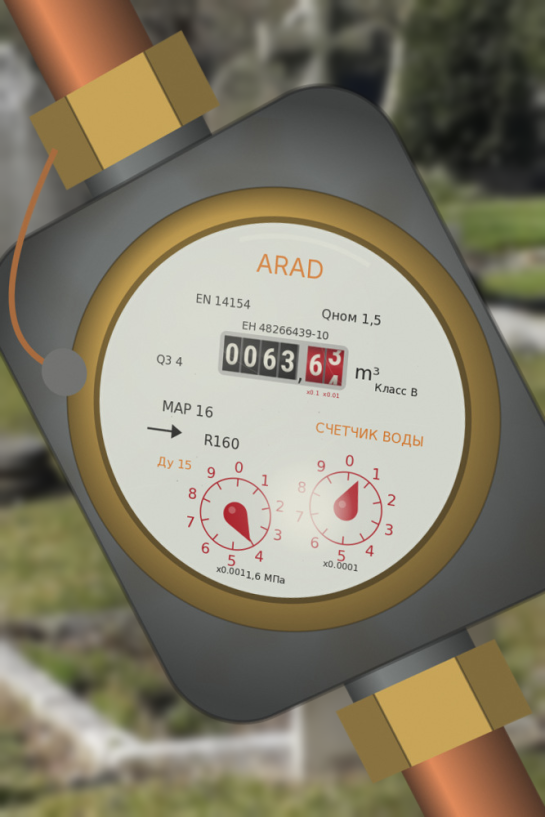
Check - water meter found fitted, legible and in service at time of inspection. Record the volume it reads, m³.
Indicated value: 63.6340 m³
